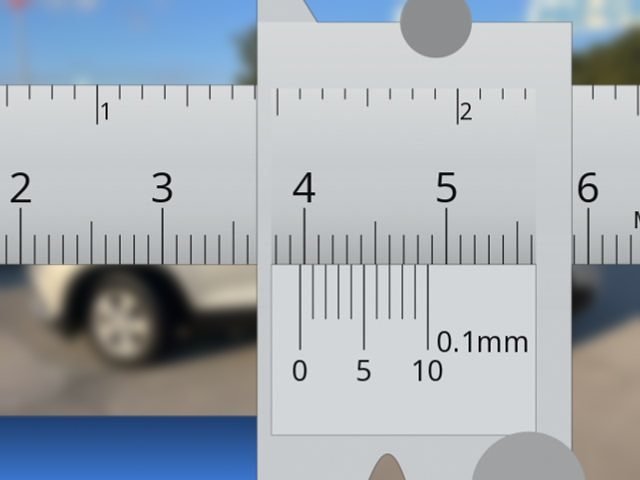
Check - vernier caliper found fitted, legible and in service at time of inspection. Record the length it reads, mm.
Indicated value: 39.7 mm
